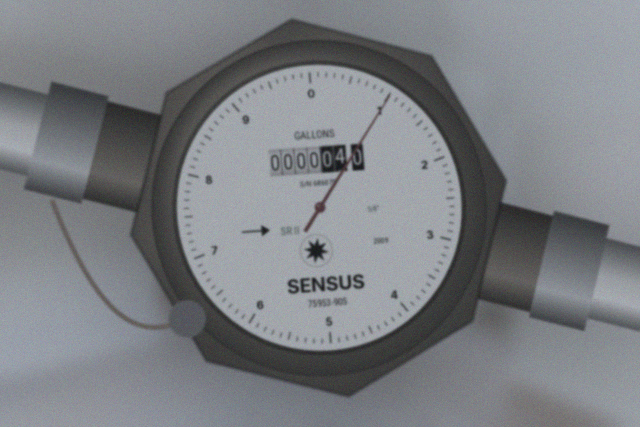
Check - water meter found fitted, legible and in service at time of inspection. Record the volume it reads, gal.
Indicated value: 41.0 gal
